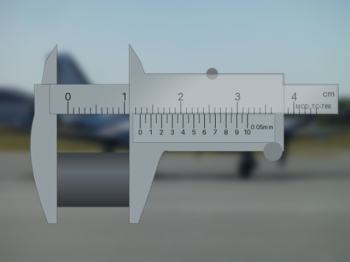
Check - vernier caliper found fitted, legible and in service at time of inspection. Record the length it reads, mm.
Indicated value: 12.8 mm
